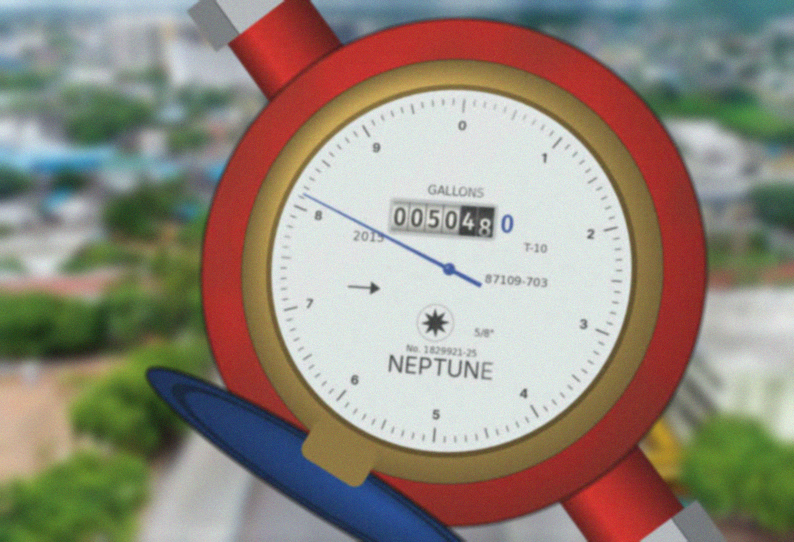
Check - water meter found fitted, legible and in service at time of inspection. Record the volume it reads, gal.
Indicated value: 50478.1 gal
